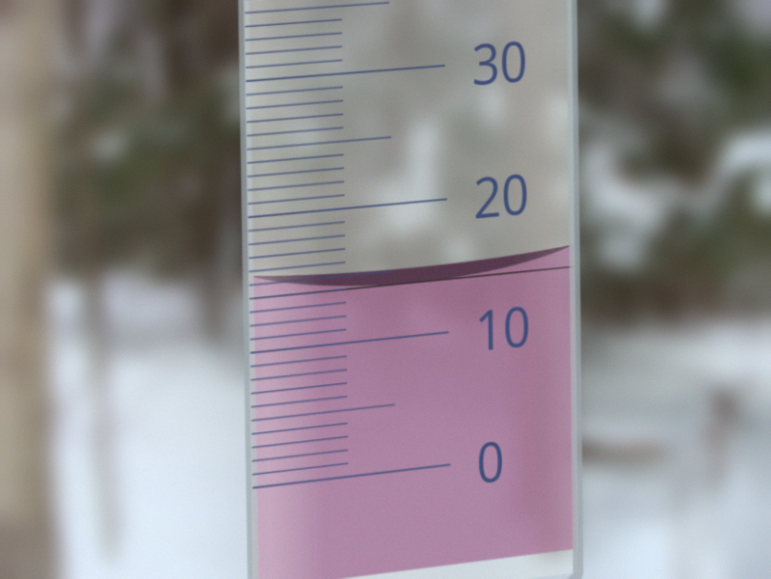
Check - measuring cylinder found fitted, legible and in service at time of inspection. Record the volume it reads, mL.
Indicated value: 14 mL
